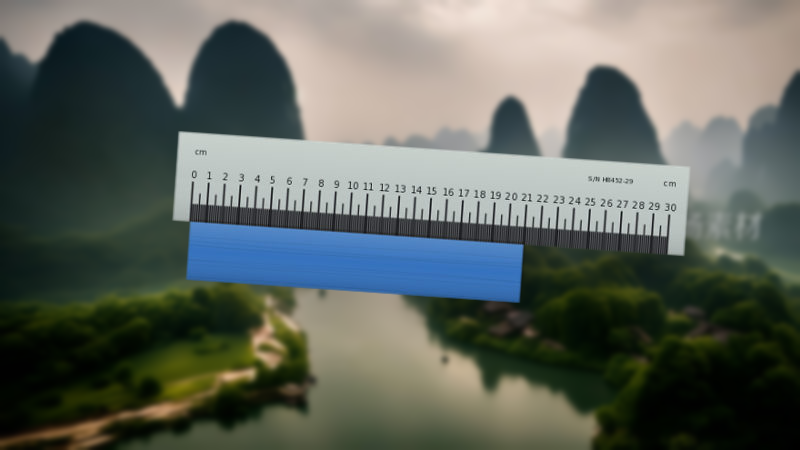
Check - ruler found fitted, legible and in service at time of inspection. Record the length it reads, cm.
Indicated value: 21 cm
